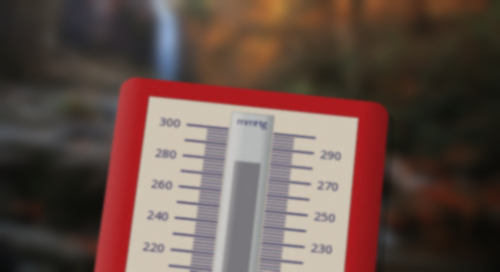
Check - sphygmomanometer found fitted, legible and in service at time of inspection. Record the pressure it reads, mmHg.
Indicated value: 280 mmHg
